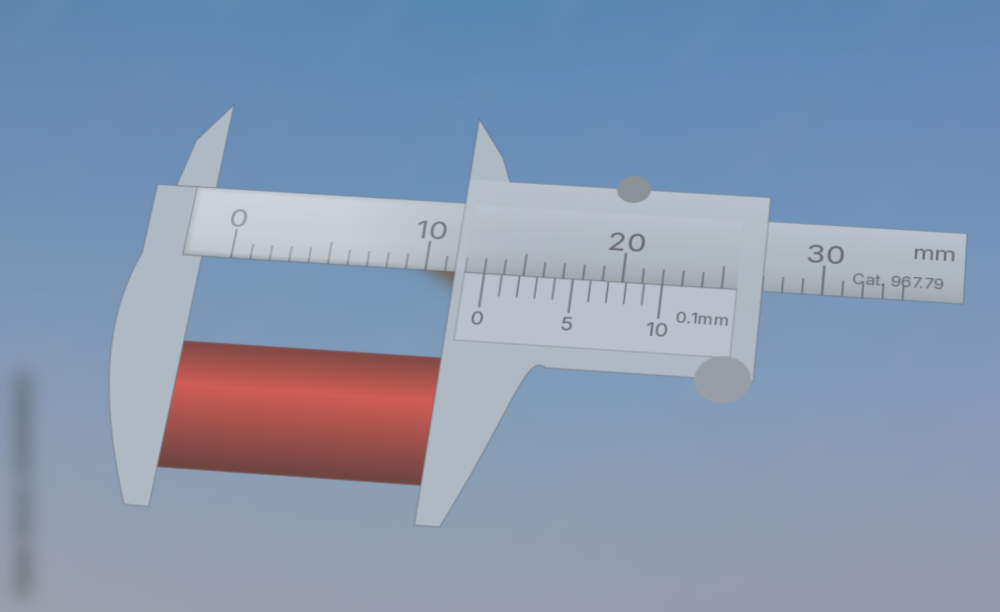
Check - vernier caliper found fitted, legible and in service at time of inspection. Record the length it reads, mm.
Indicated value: 13.0 mm
